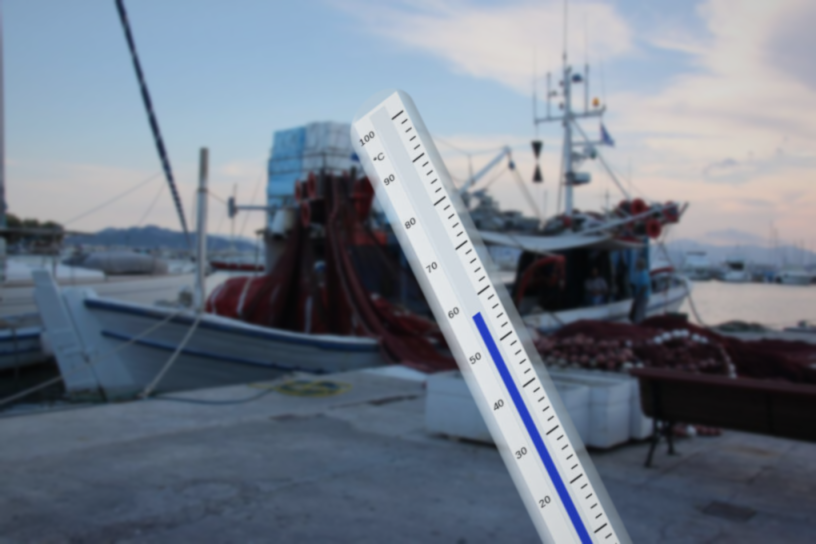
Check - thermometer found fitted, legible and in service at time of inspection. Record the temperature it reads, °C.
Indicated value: 57 °C
